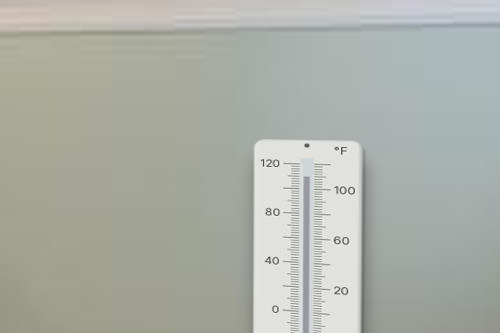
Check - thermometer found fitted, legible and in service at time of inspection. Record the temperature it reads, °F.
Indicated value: 110 °F
